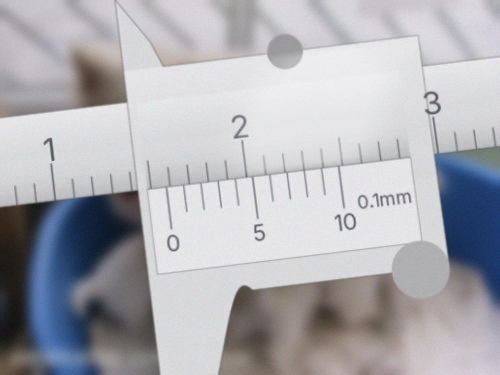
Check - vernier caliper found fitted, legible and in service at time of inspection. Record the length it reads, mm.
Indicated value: 15.8 mm
